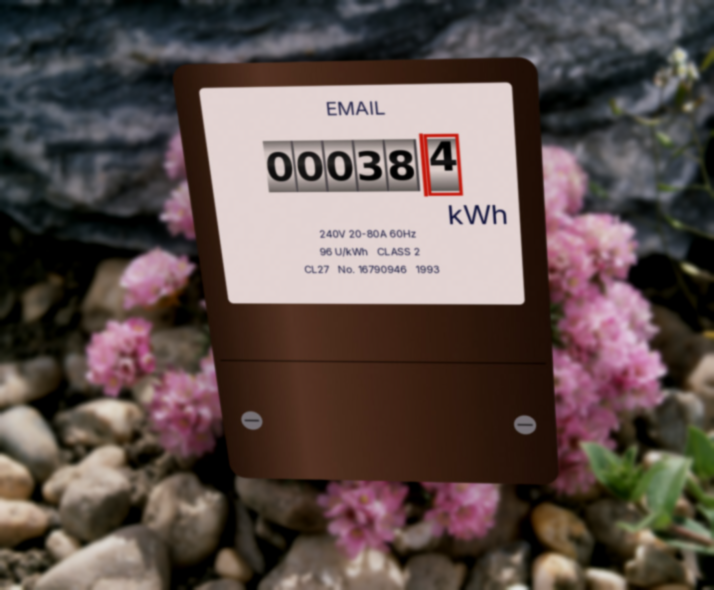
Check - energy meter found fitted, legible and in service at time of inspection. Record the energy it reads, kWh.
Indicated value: 38.4 kWh
